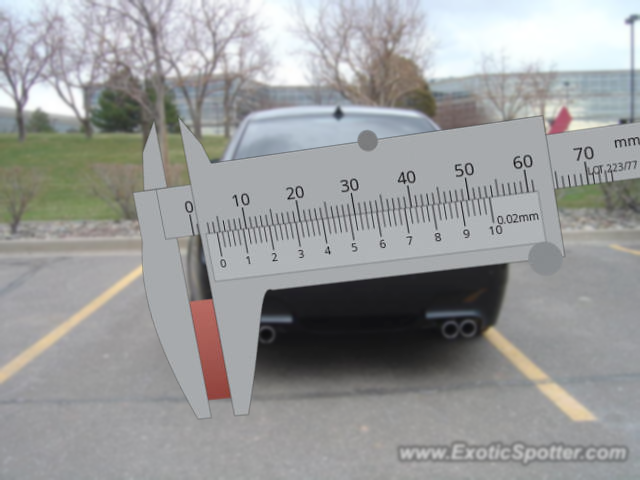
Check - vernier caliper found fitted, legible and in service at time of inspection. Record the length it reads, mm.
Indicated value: 4.5 mm
